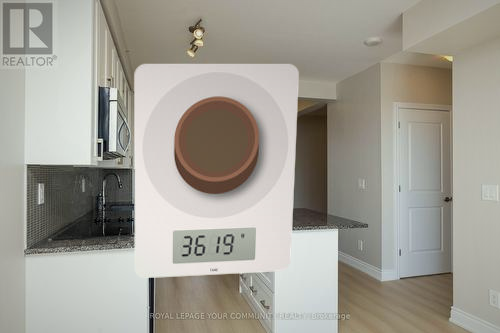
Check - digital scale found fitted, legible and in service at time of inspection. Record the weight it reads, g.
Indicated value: 3619 g
